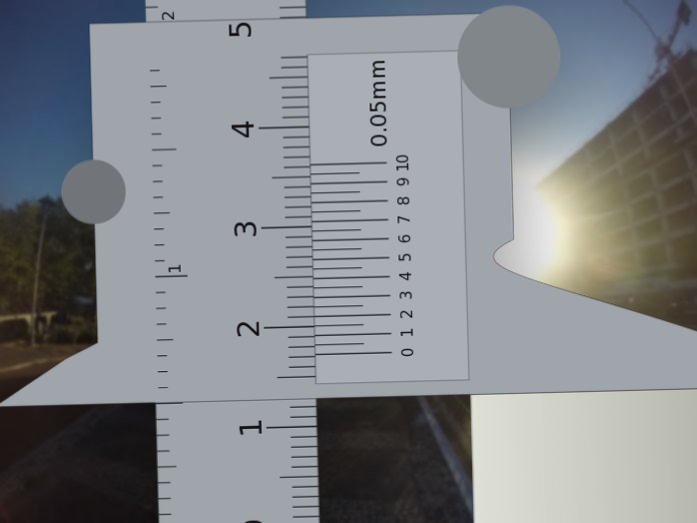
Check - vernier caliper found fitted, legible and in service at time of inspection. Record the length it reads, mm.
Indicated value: 17.2 mm
